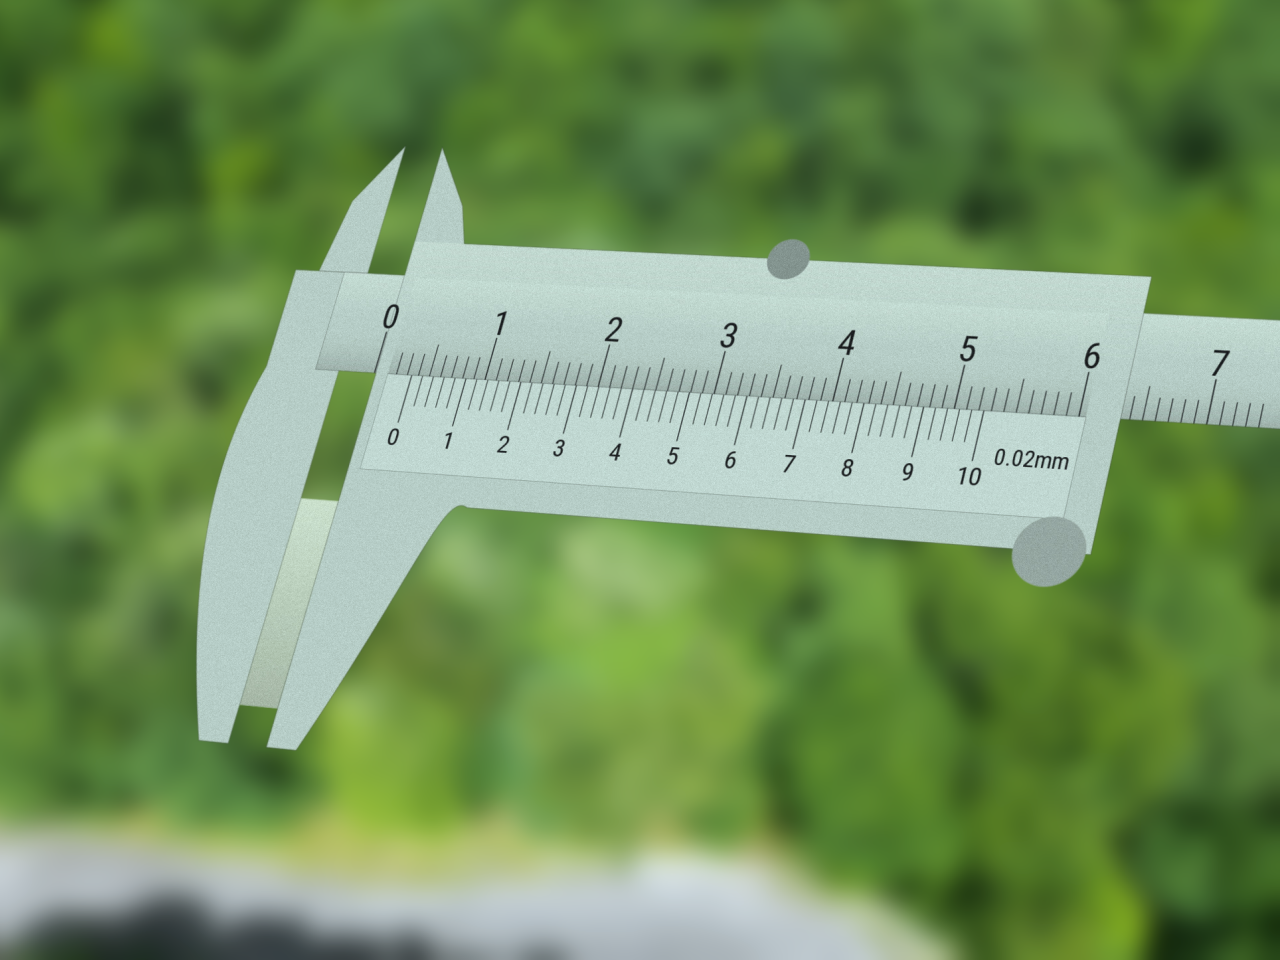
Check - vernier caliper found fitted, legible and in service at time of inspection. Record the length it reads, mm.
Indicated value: 3.4 mm
